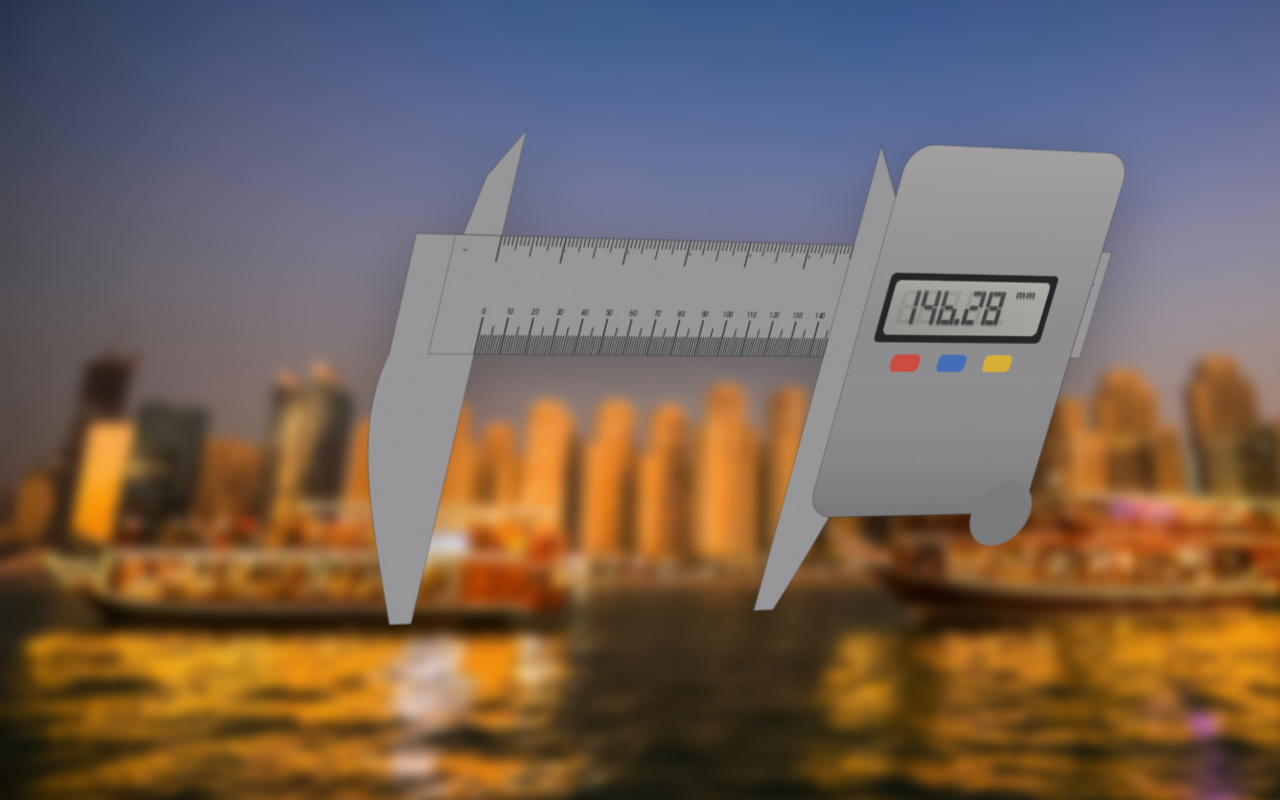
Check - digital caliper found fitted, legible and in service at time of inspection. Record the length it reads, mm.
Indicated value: 146.28 mm
